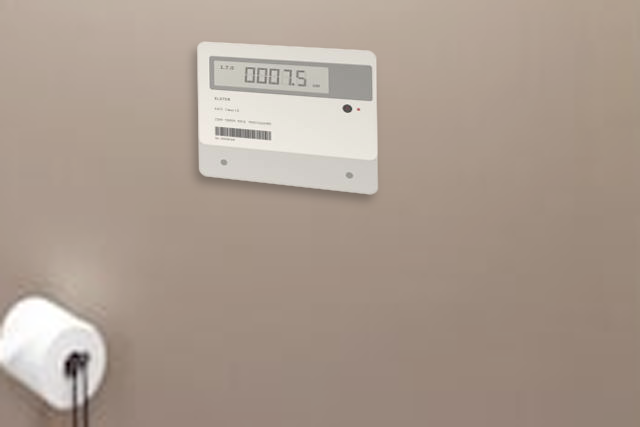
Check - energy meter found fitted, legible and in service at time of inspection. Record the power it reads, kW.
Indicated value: 7.5 kW
